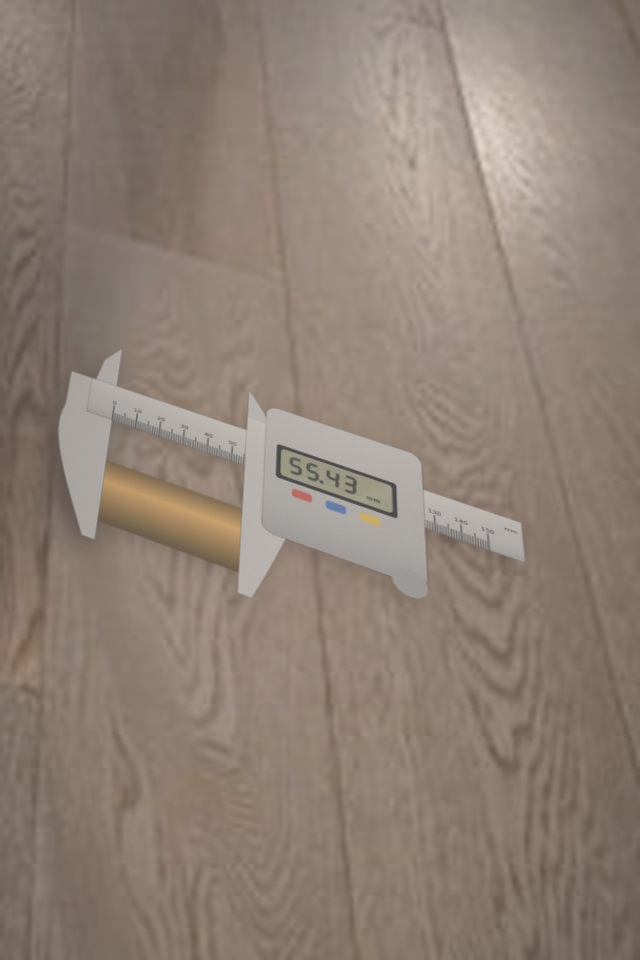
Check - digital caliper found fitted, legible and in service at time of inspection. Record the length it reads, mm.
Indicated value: 55.43 mm
